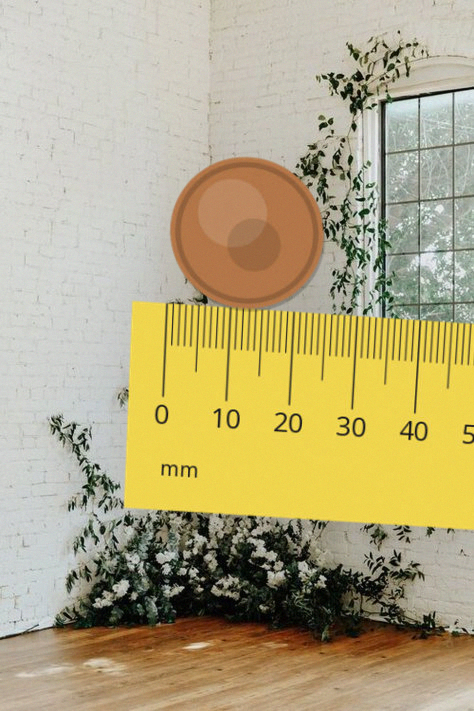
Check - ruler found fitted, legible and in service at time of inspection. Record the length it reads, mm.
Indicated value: 24 mm
